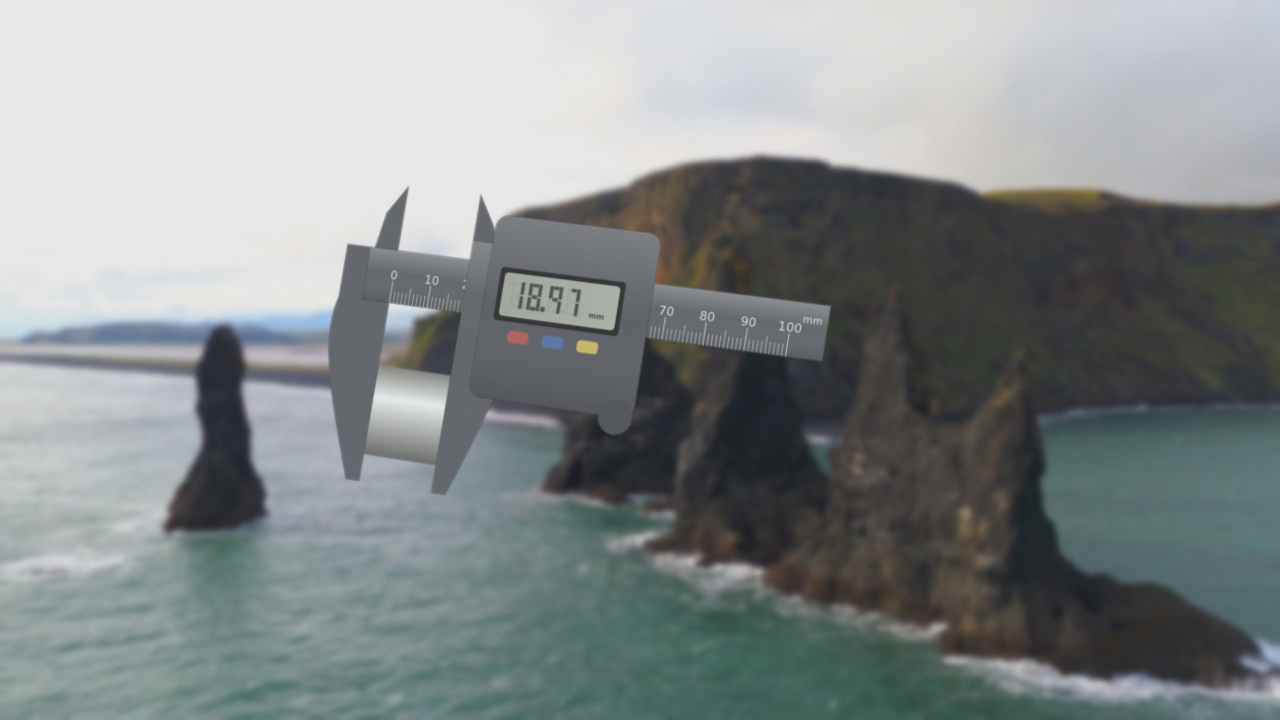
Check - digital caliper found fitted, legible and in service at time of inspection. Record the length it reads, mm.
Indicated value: 18.97 mm
